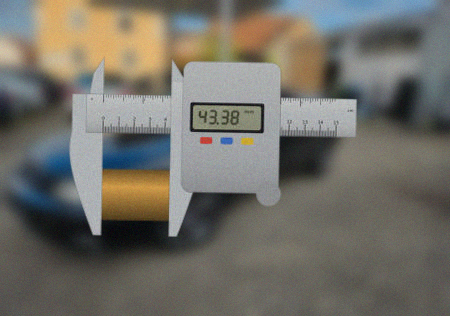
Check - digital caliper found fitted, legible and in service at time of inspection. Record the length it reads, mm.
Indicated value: 43.38 mm
